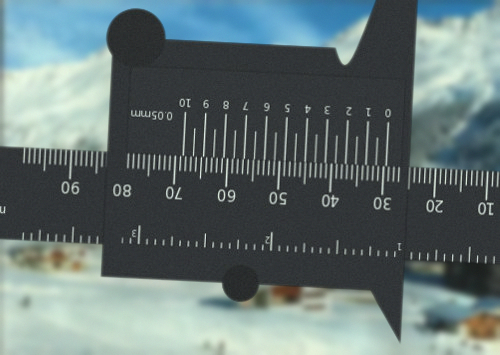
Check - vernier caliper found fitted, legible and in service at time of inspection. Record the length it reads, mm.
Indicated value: 29.5 mm
